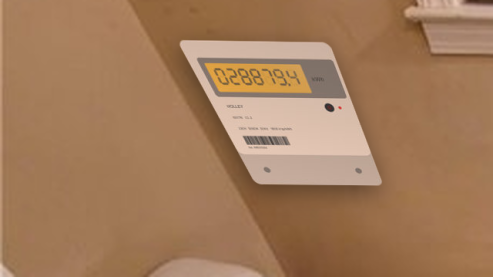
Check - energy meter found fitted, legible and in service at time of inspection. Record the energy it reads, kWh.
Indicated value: 28879.4 kWh
